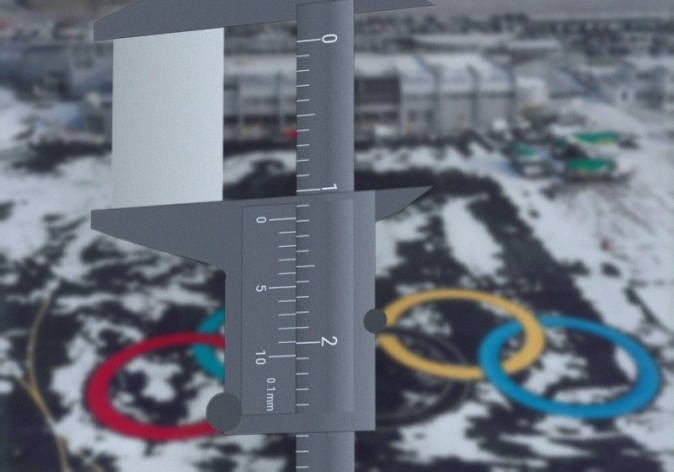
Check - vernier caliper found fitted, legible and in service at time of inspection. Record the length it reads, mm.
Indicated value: 11.8 mm
